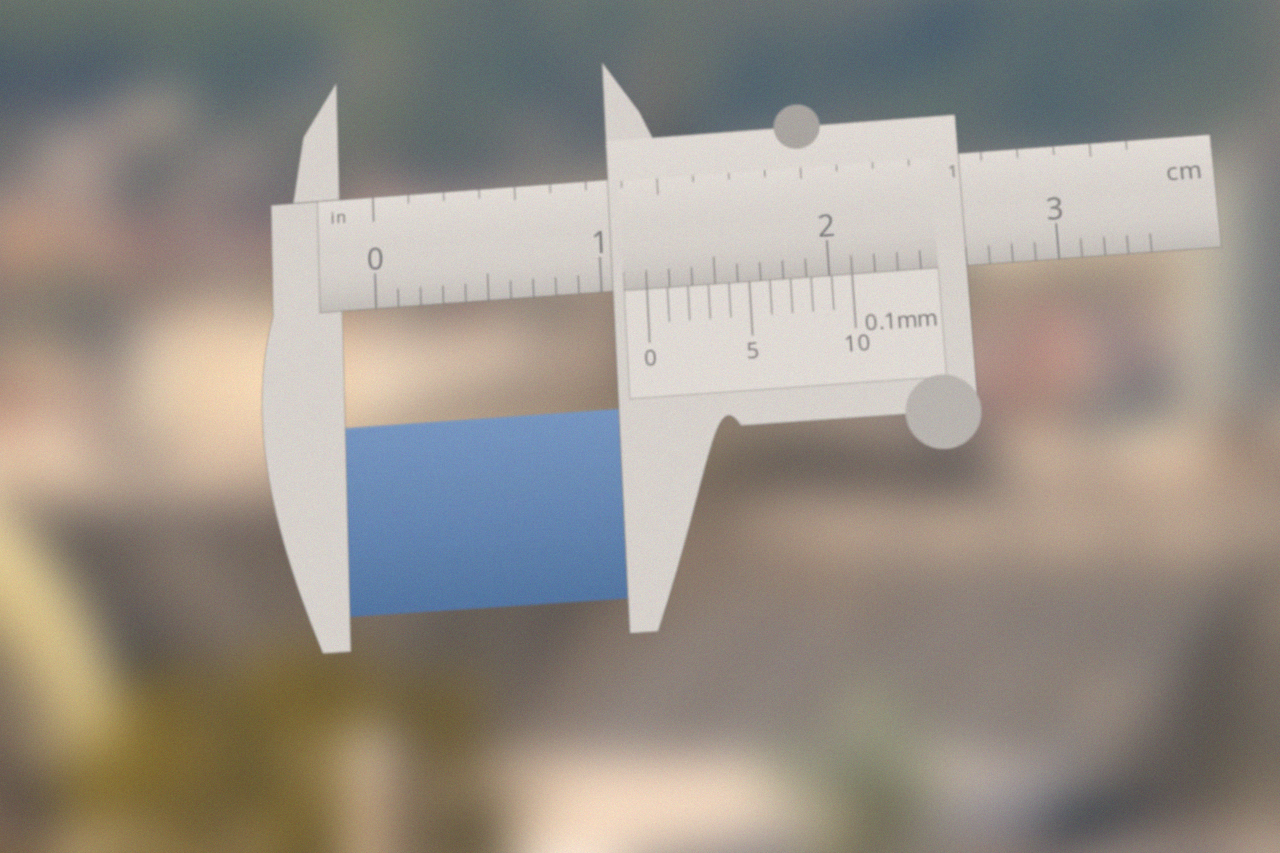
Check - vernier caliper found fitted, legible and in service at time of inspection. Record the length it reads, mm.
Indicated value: 12.0 mm
